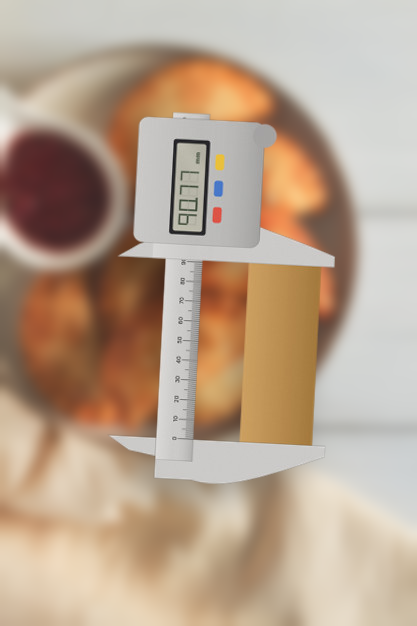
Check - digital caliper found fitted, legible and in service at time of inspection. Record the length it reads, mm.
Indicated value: 90.77 mm
